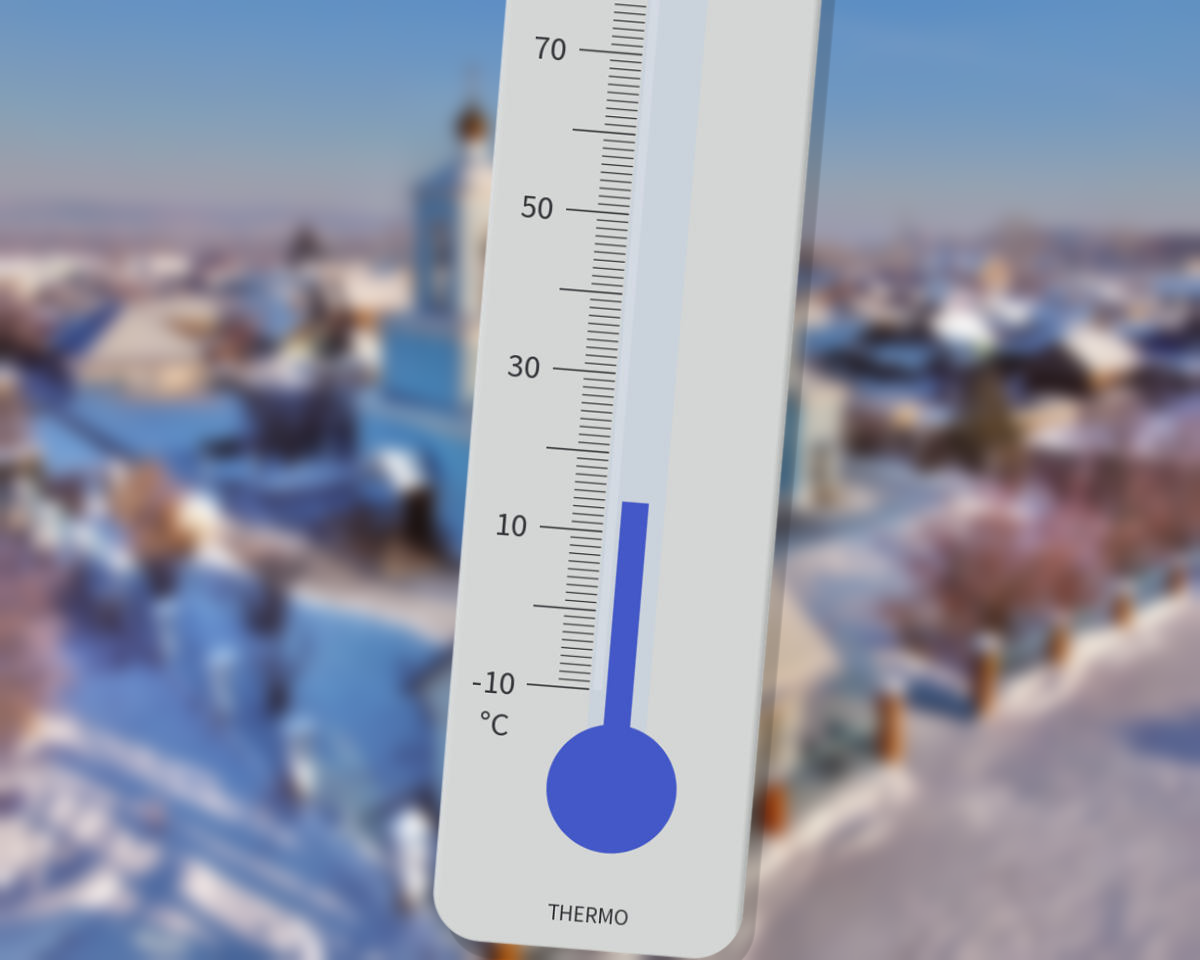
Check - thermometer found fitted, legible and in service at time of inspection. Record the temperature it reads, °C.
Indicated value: 14 °C
